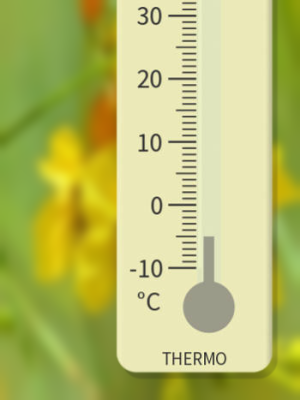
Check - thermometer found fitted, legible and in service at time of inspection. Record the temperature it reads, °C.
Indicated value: -5 °C
